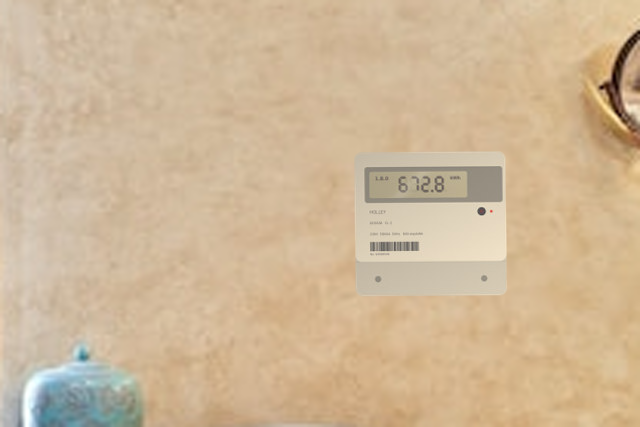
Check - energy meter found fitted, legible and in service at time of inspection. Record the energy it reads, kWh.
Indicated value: 672.8 kWh
